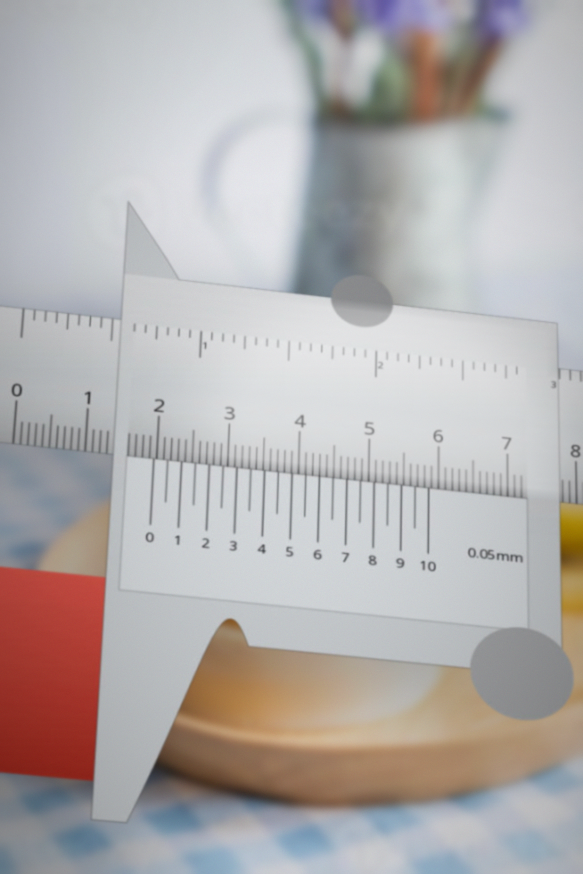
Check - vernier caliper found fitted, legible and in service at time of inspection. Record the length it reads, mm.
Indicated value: 19.6 mm
